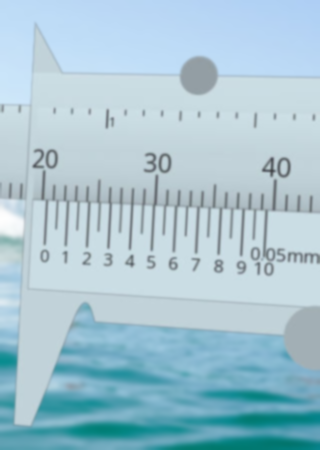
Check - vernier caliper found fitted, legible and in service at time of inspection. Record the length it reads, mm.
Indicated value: 20.4 mm
